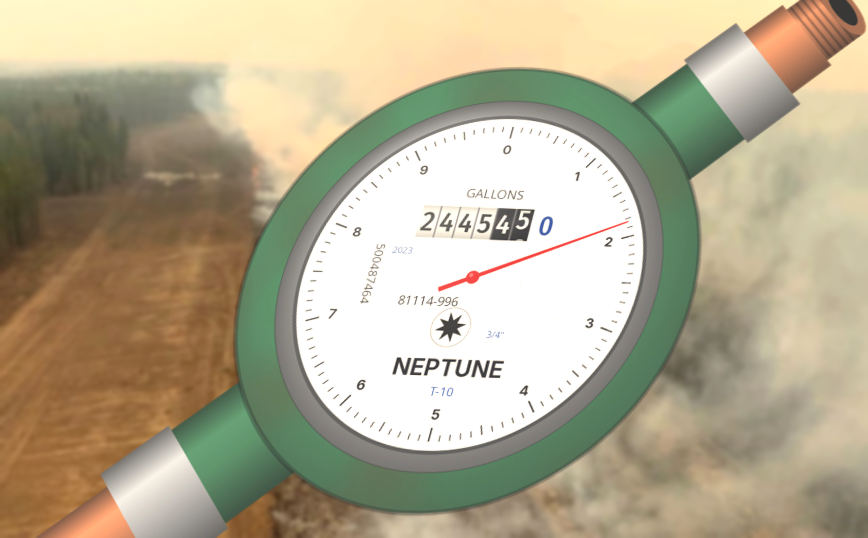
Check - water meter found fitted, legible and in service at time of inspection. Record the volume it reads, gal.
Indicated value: 2445451.8 gal
